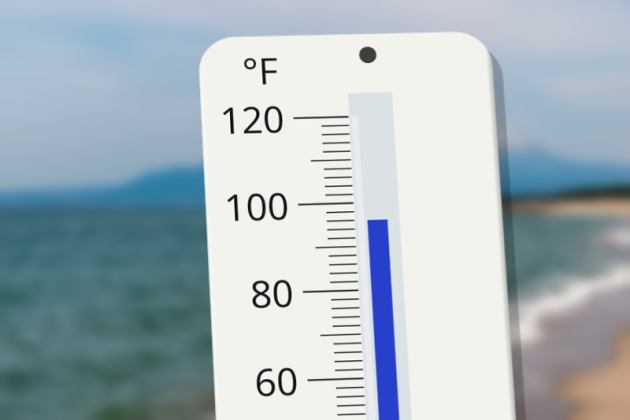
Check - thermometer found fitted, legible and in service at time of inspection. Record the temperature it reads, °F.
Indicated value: 96 °F
